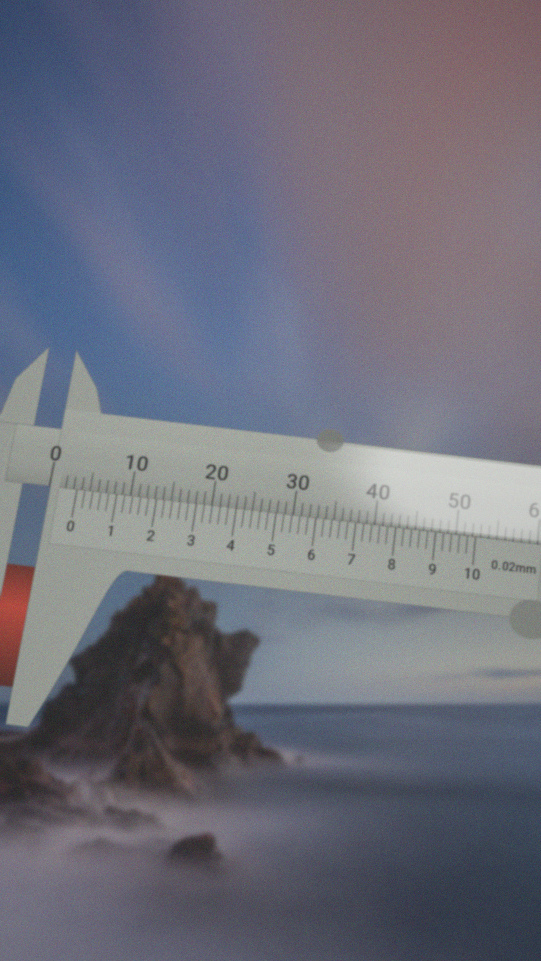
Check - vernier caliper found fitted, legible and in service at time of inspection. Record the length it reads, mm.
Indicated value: 3.4 mm
